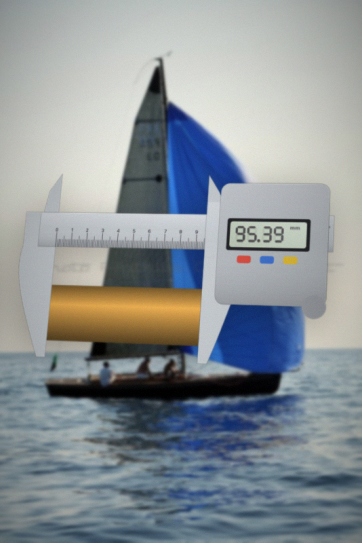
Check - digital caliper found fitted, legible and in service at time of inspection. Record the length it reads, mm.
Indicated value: 95.39 mm
